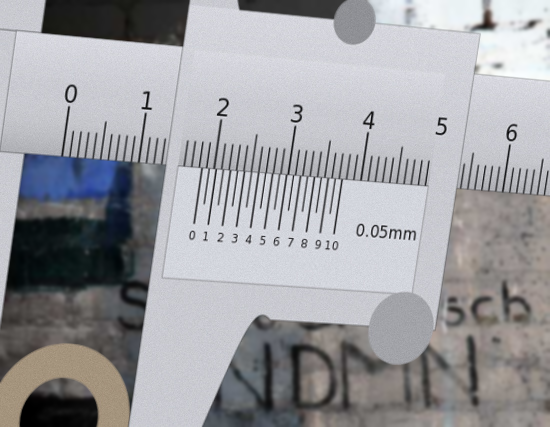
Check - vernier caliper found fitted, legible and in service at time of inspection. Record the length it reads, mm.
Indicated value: 18.4 mm
